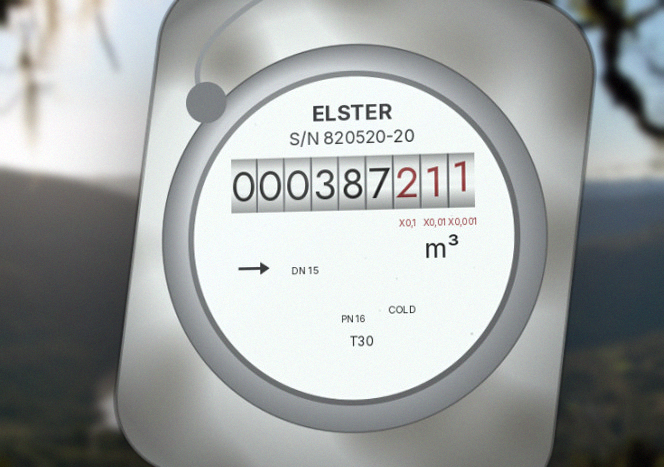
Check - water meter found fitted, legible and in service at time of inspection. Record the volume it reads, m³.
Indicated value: 387.211 m³
